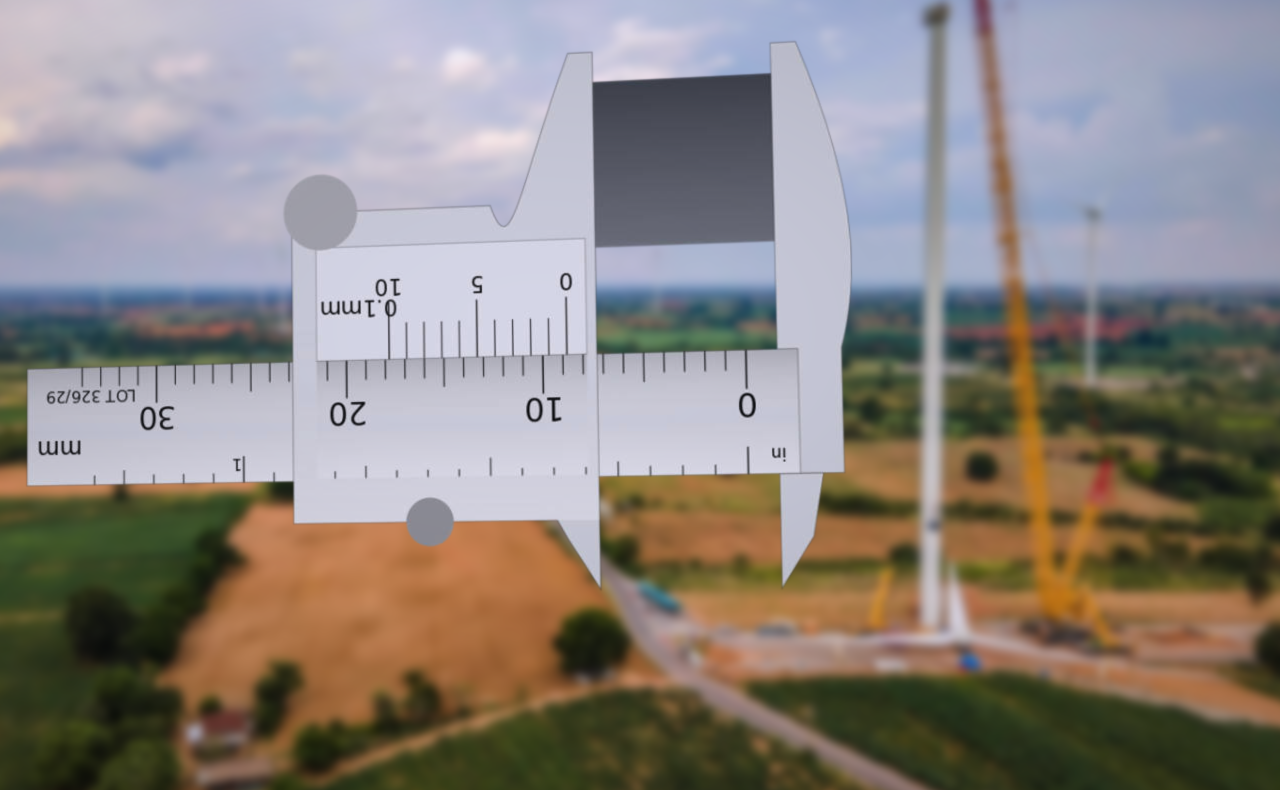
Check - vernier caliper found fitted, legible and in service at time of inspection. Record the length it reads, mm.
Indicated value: 8.8 mm
